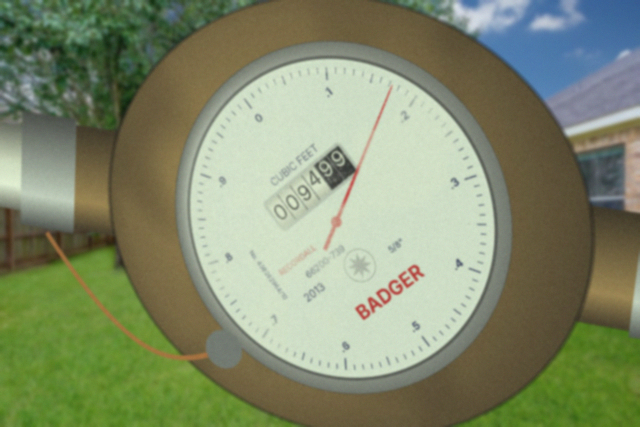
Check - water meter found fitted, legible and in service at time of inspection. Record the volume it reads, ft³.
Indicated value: 9499.17 ft³
